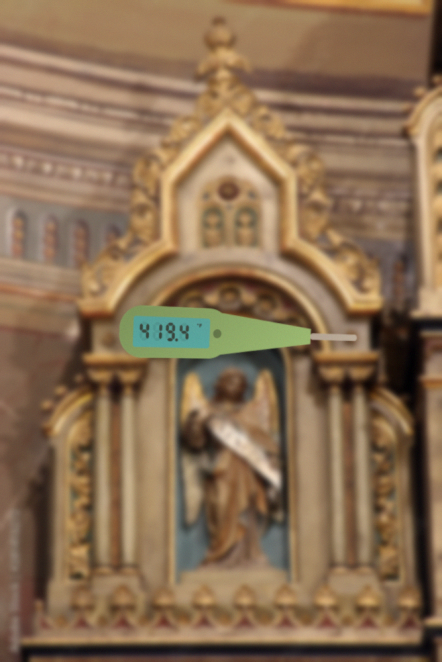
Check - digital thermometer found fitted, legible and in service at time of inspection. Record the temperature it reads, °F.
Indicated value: 419.4 °F
